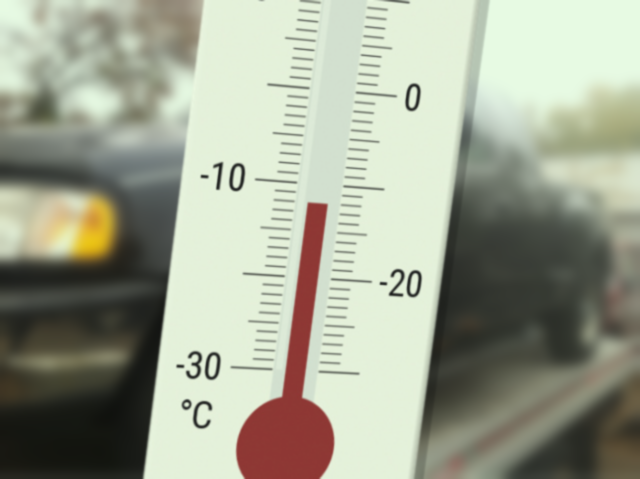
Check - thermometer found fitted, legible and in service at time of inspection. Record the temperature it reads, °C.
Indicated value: -12 °C
